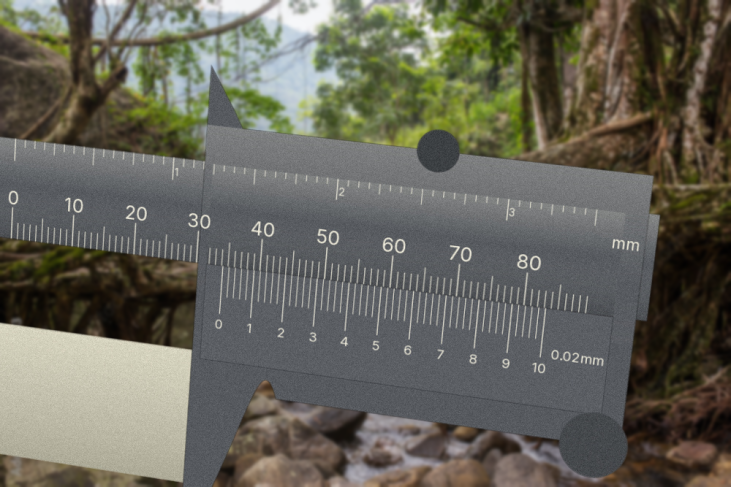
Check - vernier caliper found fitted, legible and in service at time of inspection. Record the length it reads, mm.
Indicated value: 34.2 mm
